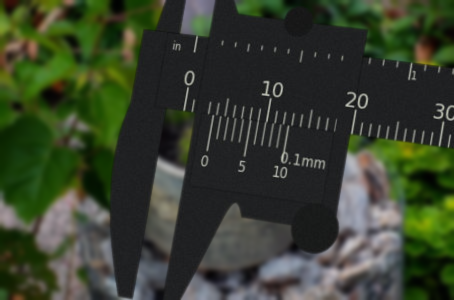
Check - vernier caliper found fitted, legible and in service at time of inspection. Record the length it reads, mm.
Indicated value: 3.6 mm
